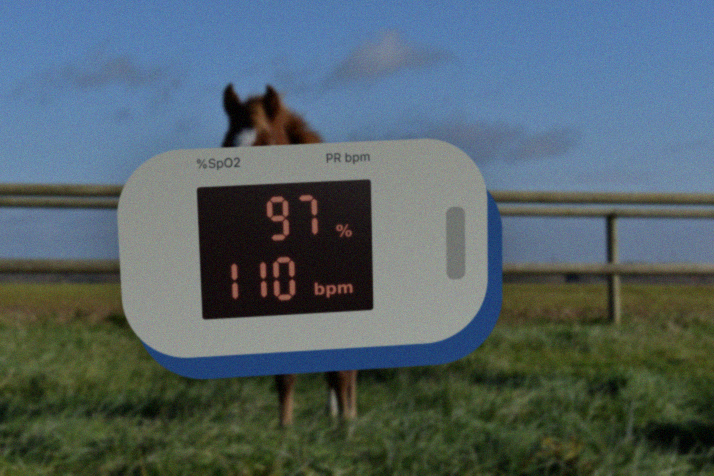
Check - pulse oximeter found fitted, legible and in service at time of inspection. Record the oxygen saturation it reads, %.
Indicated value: 97 %
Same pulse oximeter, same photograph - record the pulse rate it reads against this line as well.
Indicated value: 110 bpm
